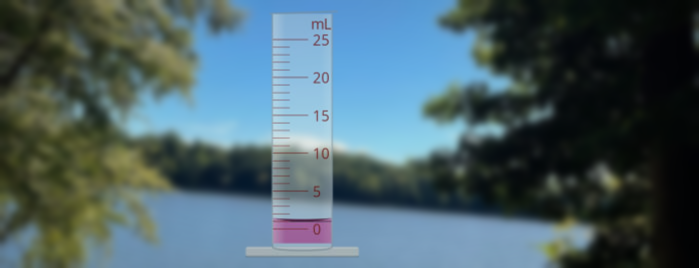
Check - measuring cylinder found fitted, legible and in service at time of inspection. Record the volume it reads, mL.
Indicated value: 1 mL
